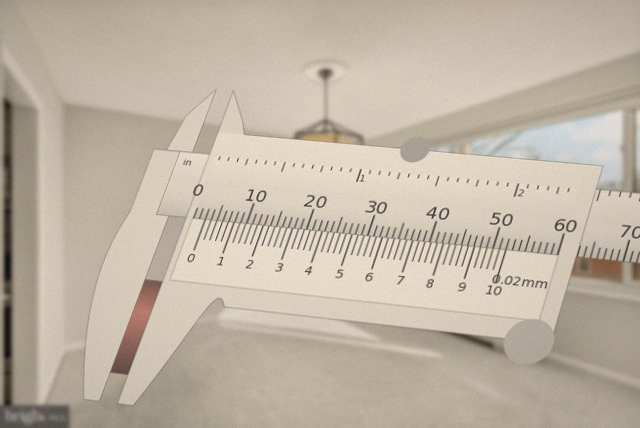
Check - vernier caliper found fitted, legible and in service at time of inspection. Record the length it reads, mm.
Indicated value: 3.0 mm
